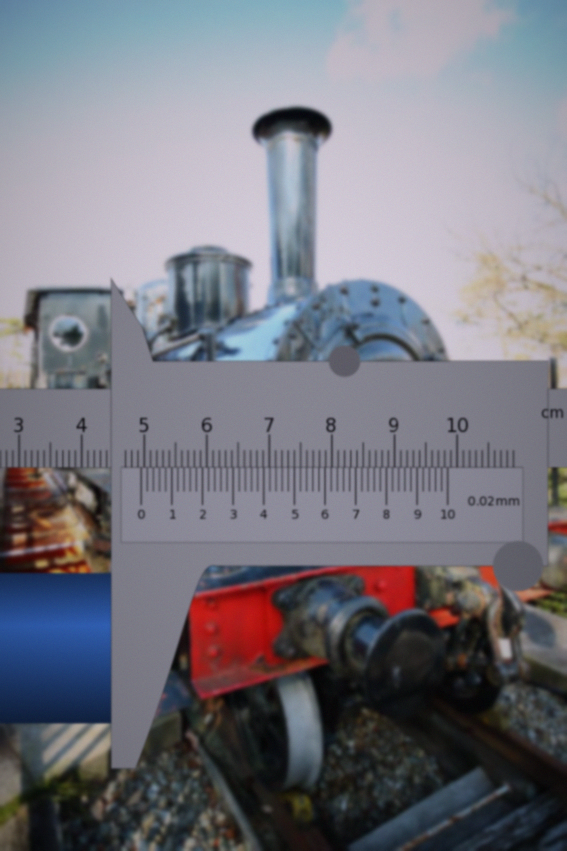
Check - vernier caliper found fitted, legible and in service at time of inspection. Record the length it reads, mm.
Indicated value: 49.5 mm
